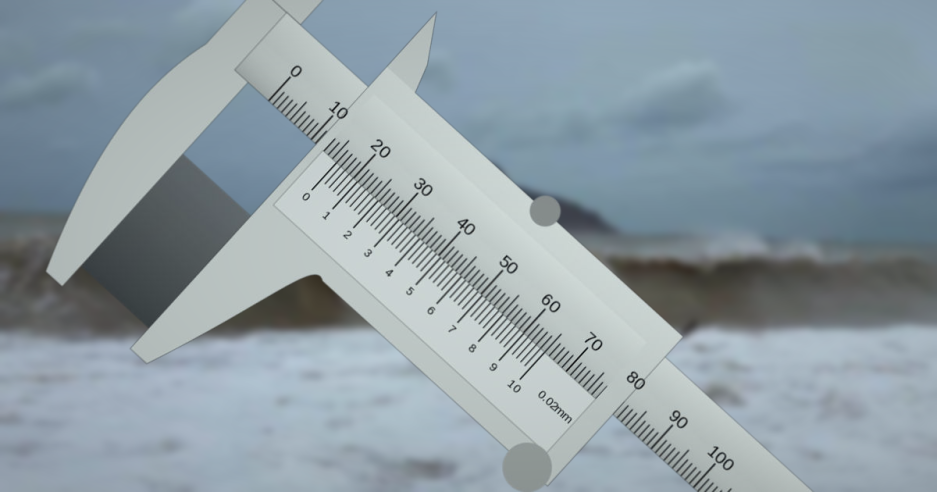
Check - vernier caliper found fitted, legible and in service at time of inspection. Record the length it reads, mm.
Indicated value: 16.0 mm
